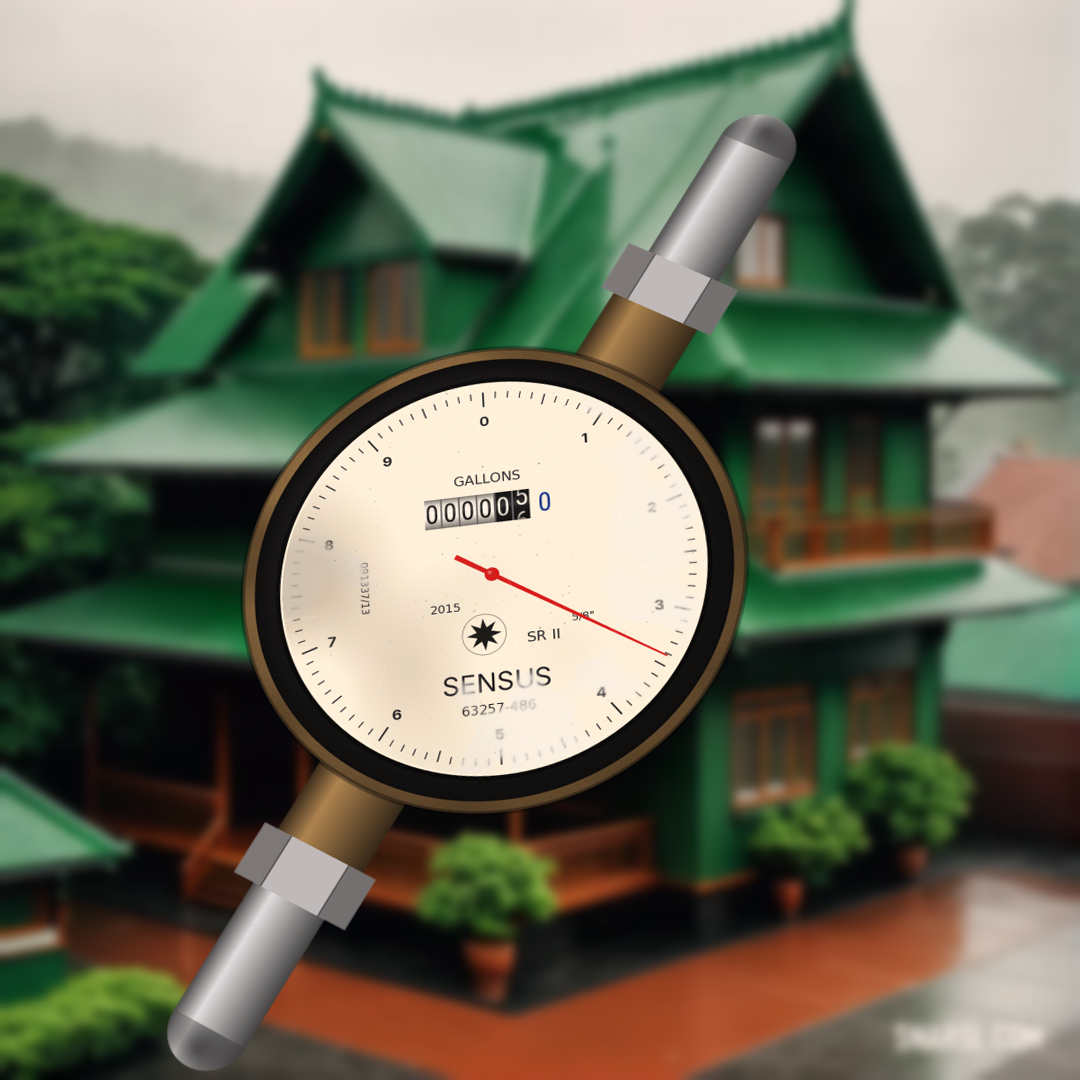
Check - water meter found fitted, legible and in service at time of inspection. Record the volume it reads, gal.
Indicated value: 53.4 gal
